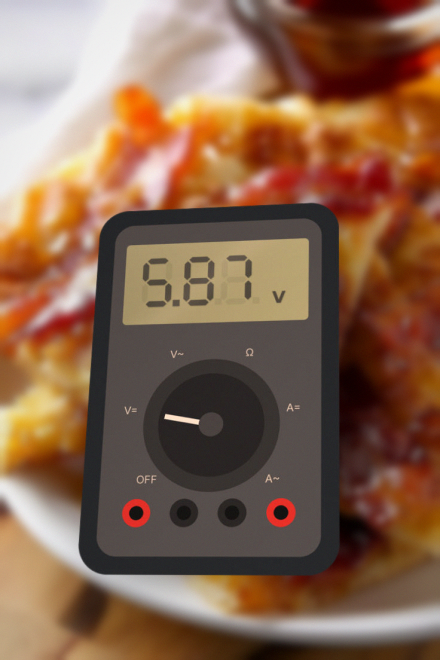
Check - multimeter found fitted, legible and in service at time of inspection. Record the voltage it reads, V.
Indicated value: 5.87 V
